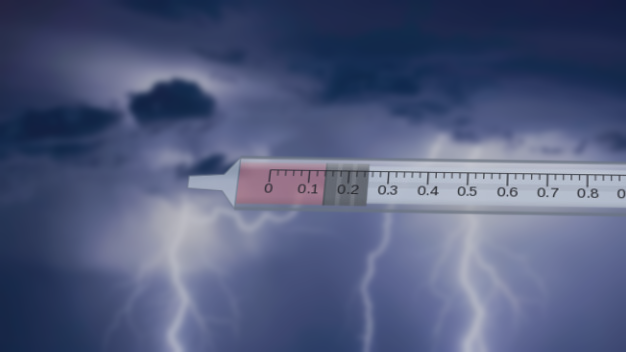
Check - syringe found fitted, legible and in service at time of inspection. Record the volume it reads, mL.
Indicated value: 0.14 mL
